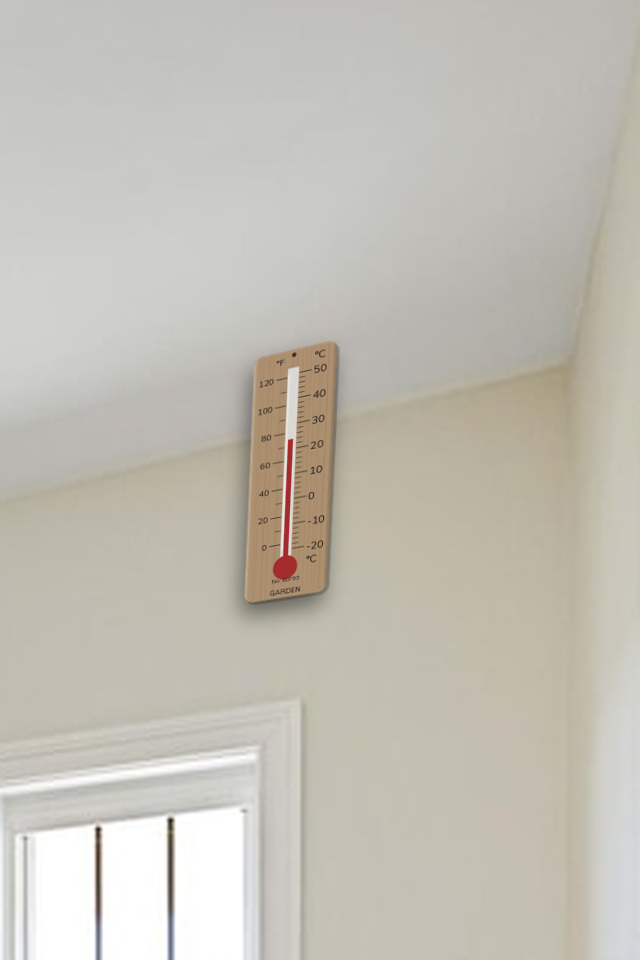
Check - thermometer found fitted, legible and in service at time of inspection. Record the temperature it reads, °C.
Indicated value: 24 °C
